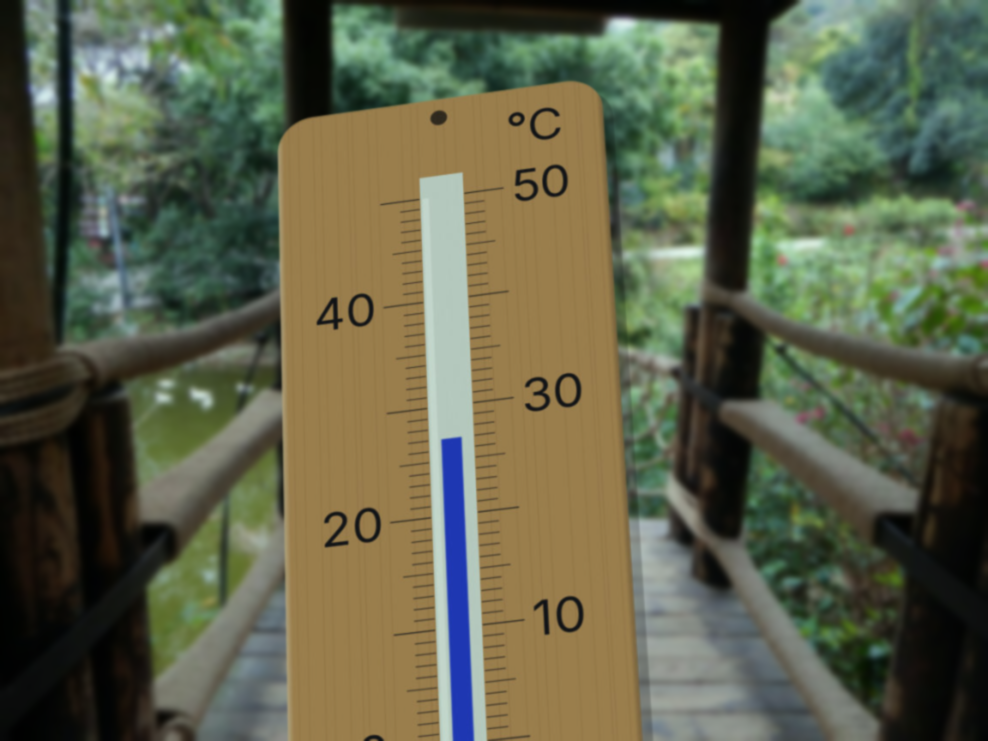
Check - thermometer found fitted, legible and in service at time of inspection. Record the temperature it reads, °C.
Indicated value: 27 °C
